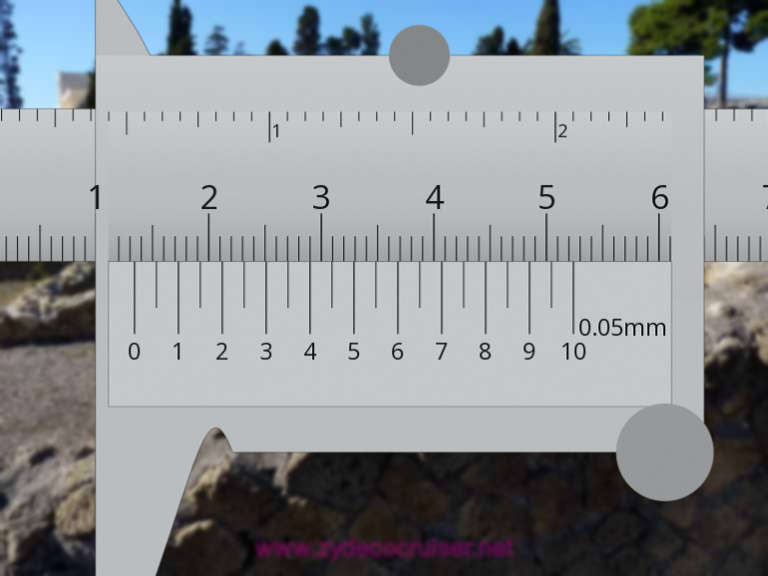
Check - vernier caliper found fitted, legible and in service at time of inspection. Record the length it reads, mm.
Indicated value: 13.4 mm
